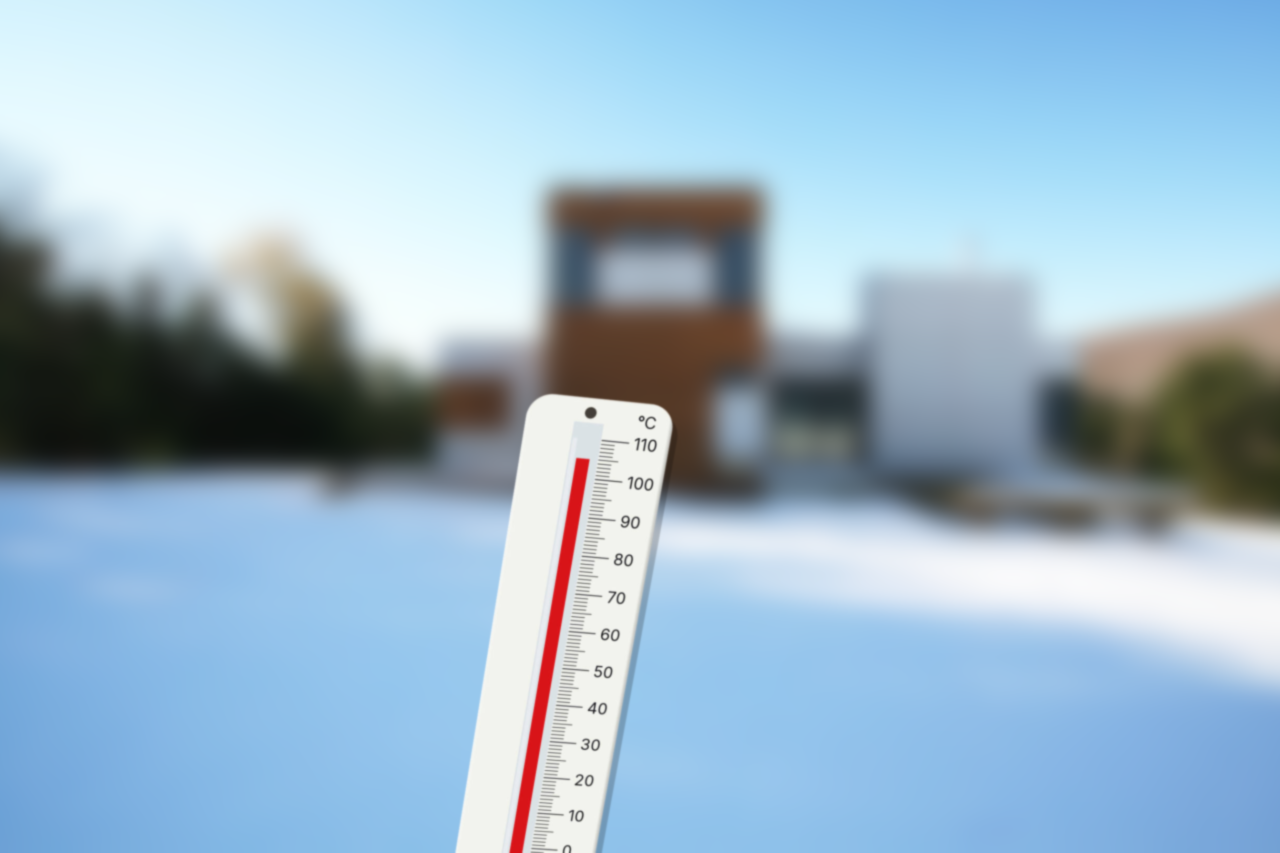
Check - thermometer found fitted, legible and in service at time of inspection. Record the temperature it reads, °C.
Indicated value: 105 °C
